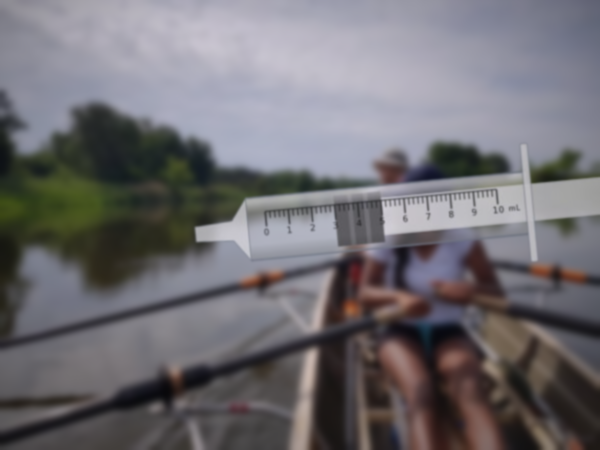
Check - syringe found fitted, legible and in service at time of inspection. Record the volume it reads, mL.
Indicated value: 3 mL
